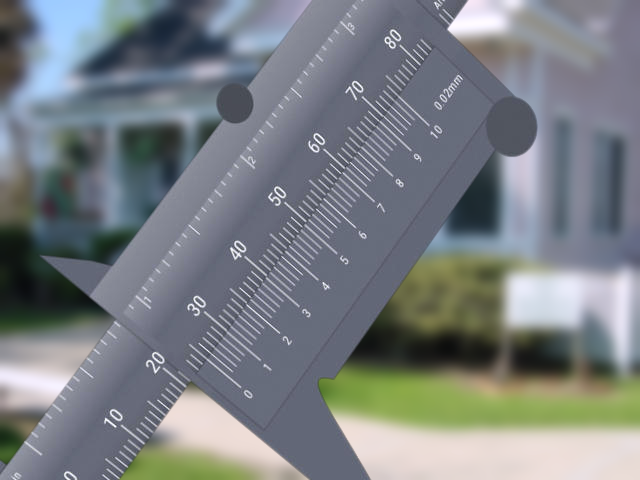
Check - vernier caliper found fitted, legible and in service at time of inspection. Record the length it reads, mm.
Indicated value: 25.0 mm
